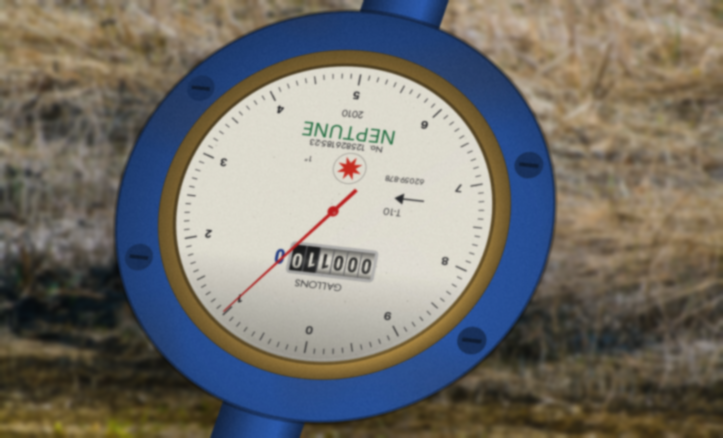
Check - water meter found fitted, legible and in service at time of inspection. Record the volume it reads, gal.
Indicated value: 1101.0 gal
